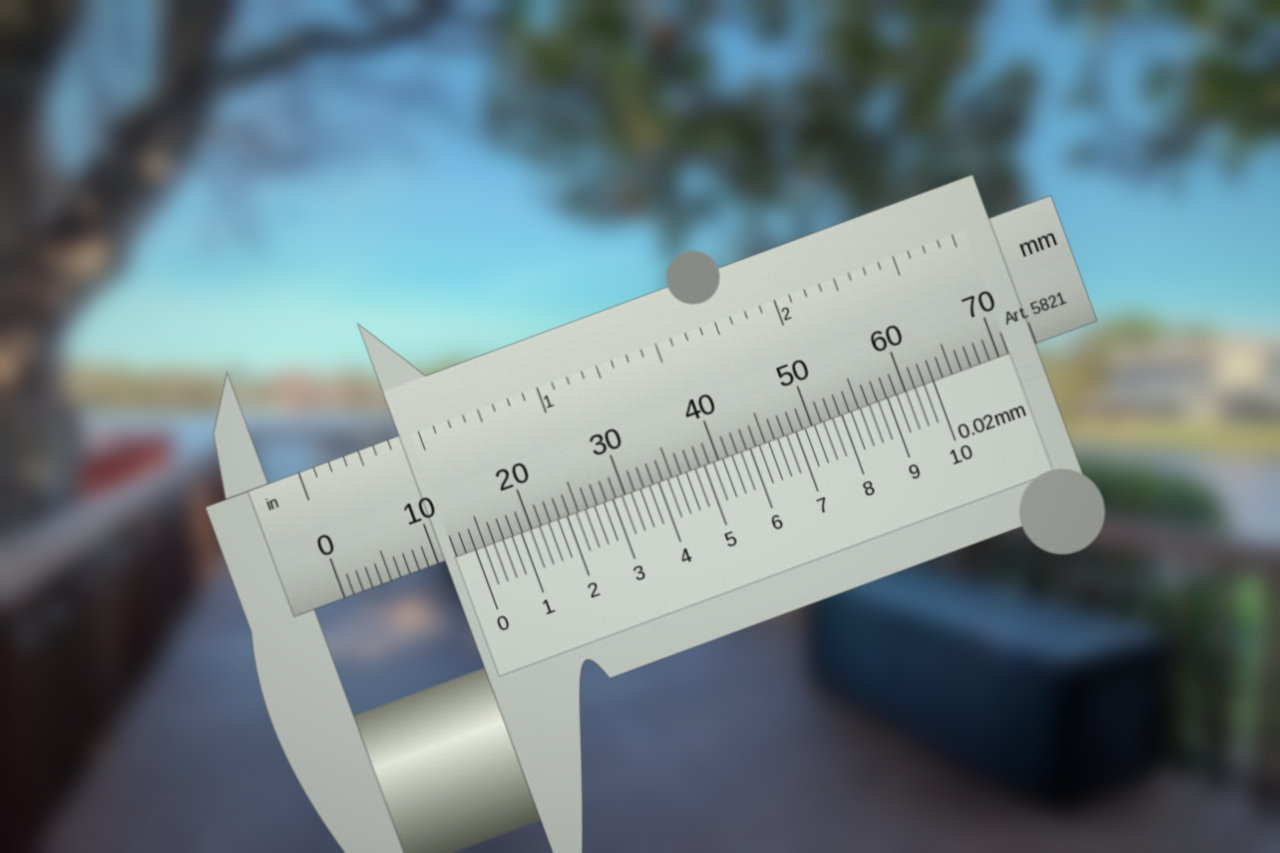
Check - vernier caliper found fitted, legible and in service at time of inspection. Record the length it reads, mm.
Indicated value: 14.0 mm
